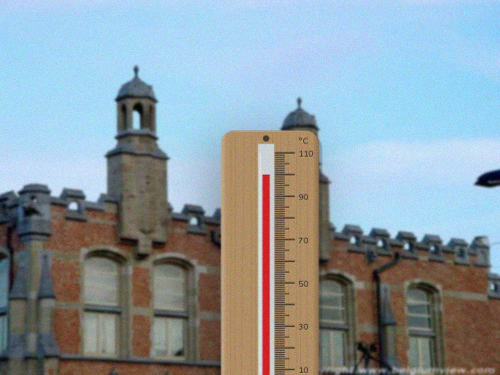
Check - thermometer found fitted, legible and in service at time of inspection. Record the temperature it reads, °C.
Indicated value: 100 °C
